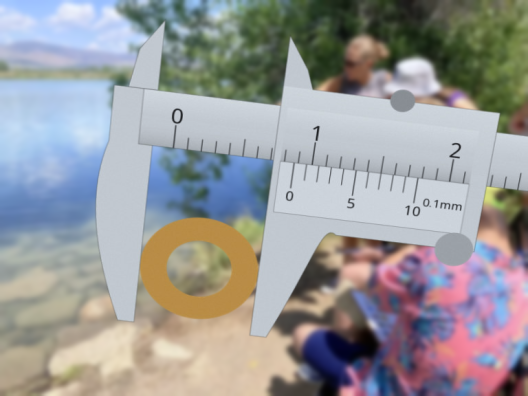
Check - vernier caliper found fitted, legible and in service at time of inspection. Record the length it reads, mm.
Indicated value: 8.7 mm
